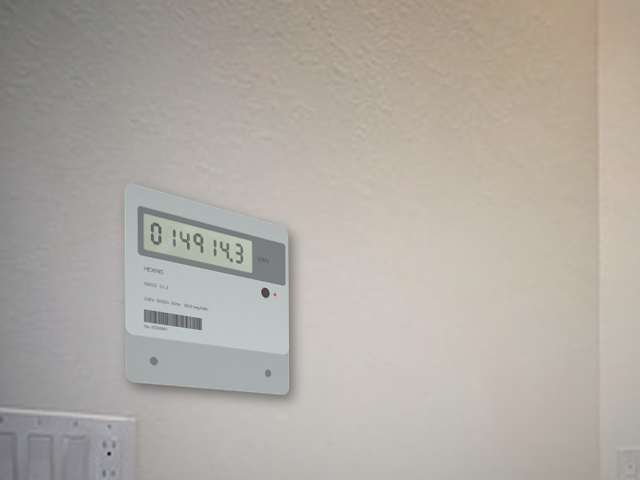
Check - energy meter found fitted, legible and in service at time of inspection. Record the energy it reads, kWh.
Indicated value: 14914.3 kWh
